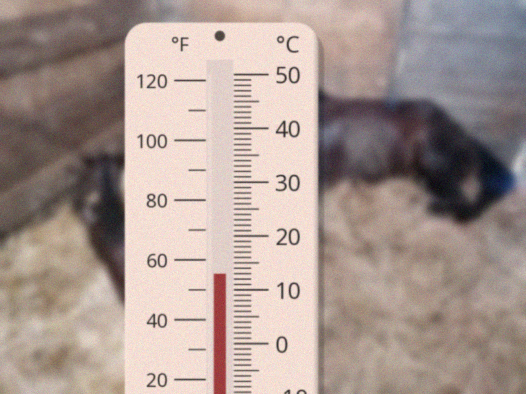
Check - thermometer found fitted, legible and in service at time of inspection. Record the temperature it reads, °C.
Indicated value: 13 °C
